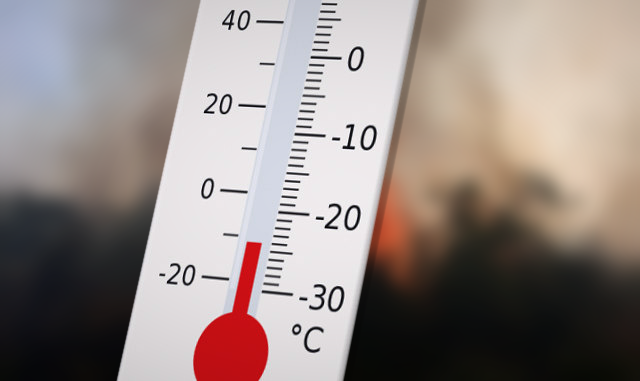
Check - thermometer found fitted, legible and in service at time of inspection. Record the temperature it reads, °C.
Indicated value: -24 °C
